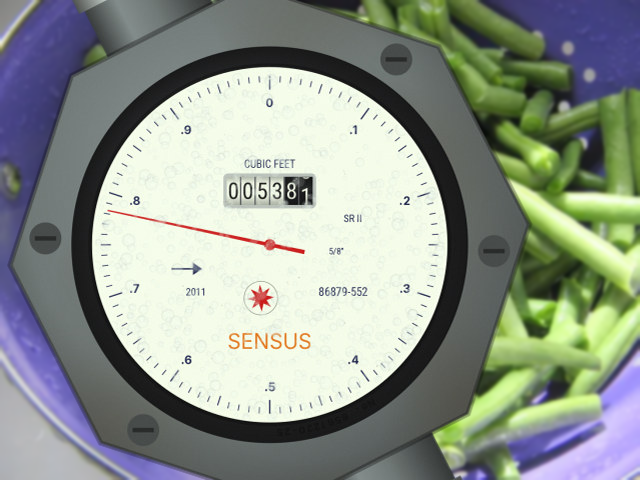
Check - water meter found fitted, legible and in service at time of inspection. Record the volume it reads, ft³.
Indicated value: 5380.78 ft³
